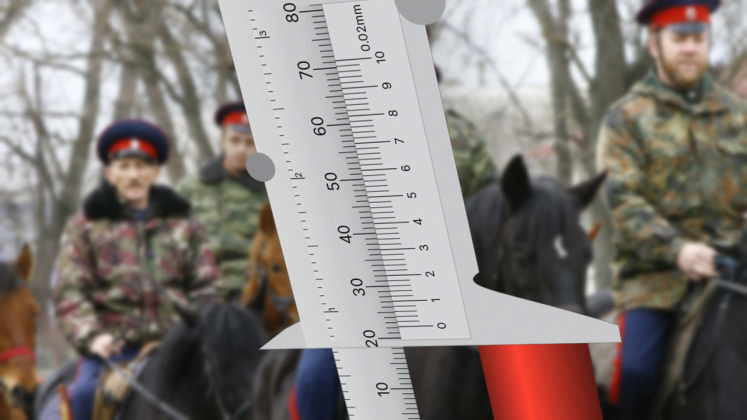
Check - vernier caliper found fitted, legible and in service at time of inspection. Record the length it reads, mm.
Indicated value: 22.2 mm
